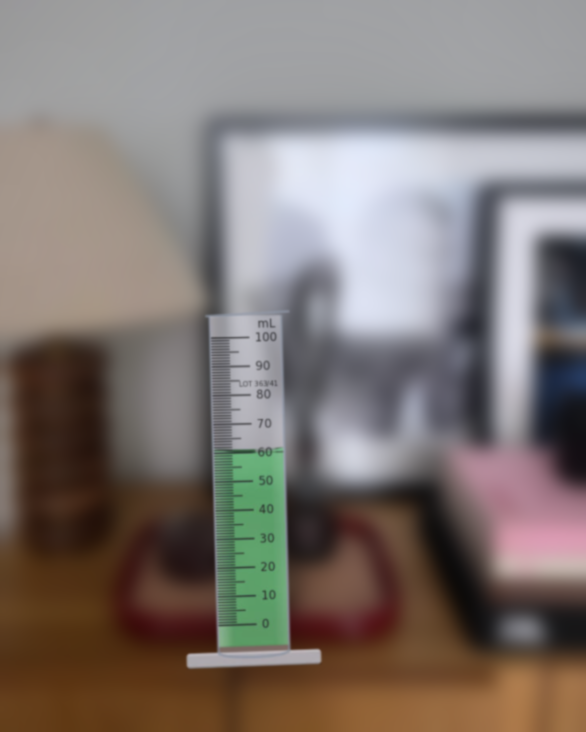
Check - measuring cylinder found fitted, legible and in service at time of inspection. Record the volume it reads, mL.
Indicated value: 60 mL
